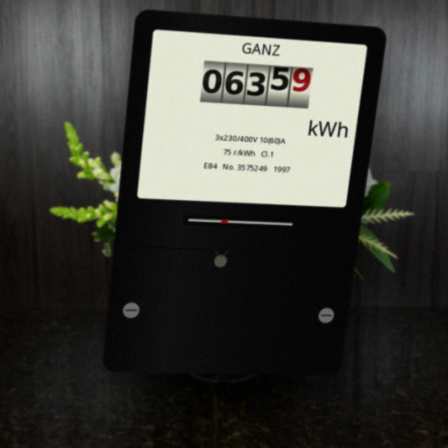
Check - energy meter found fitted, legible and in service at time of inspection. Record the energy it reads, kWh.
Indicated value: 635.9 kWh
